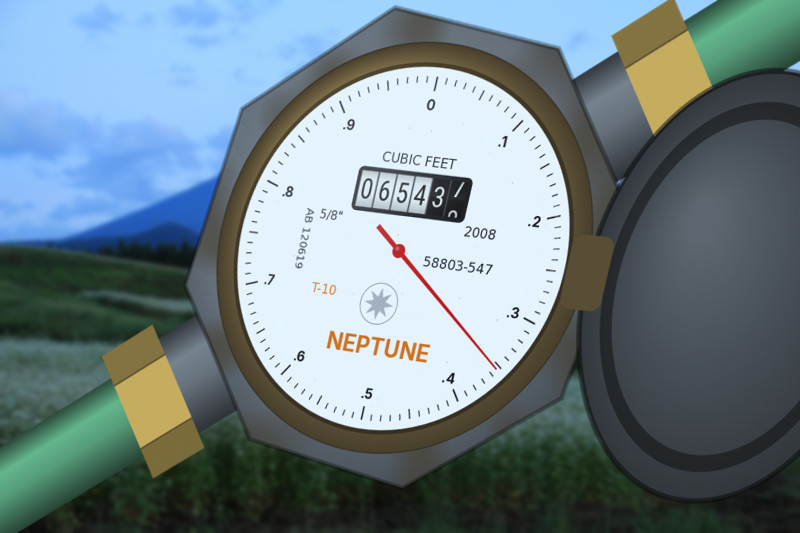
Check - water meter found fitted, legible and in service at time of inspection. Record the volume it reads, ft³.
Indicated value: 65437.35 ft³
